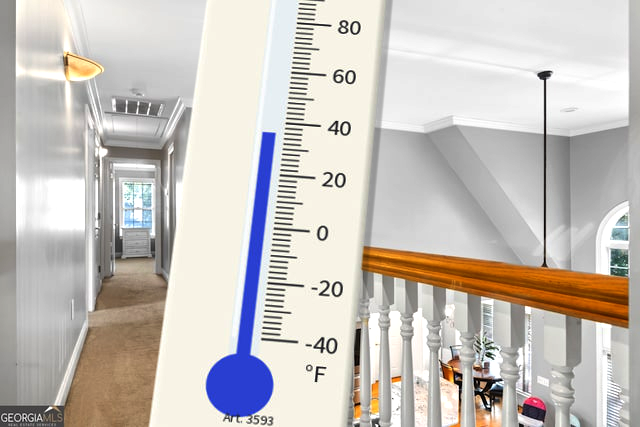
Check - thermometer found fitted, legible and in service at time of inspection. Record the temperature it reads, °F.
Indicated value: 36 °F
